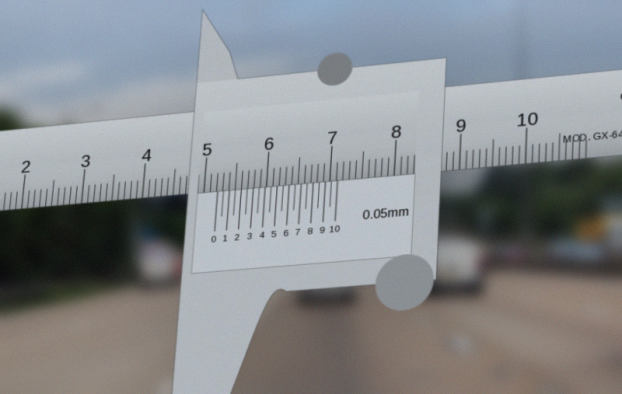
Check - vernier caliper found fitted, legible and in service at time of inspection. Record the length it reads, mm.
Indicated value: 52.2 mm
